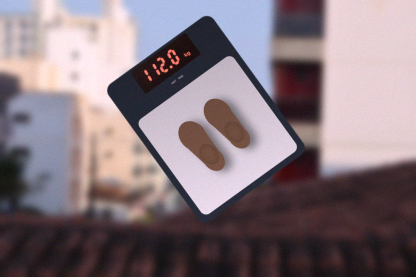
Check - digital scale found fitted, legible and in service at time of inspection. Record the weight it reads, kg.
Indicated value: 112.0 kg
